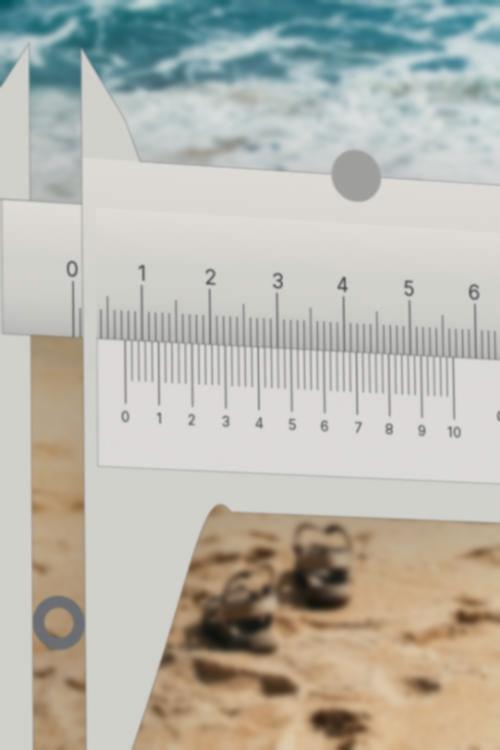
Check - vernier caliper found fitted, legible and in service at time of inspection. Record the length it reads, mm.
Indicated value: 7.5 mm
